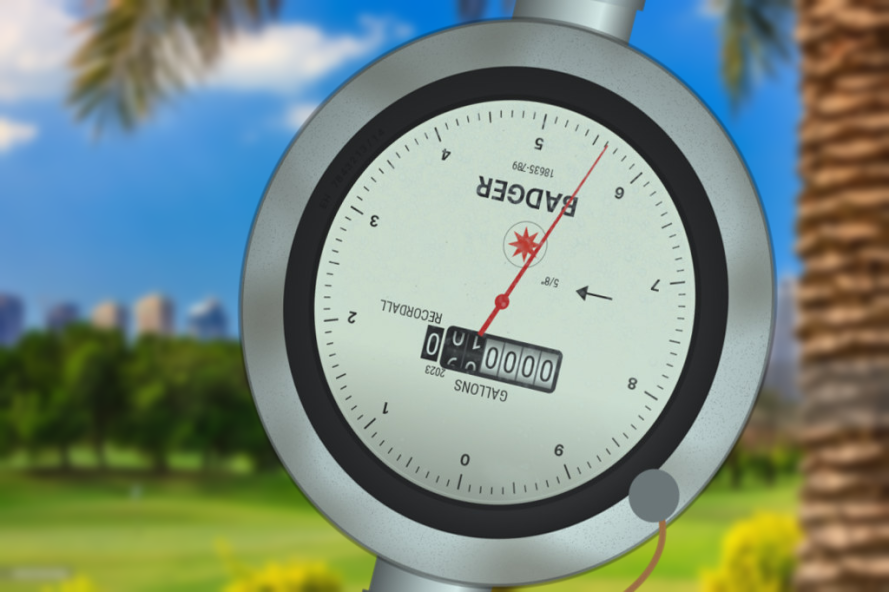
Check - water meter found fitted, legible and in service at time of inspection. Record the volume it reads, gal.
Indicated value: 95.6 gal
